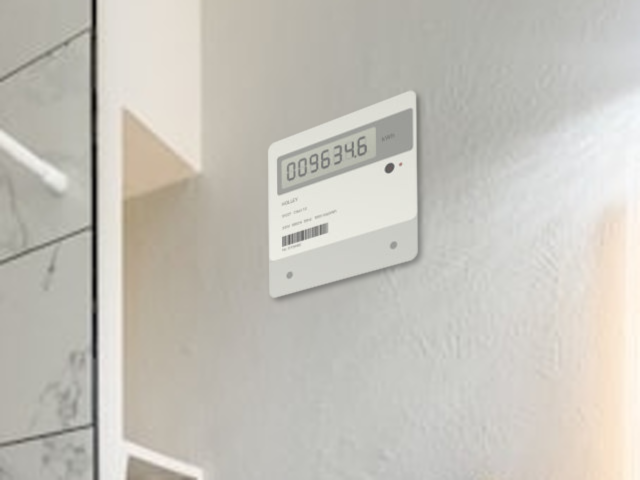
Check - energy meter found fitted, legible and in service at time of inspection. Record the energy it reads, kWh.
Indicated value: 9634.6 kWh
